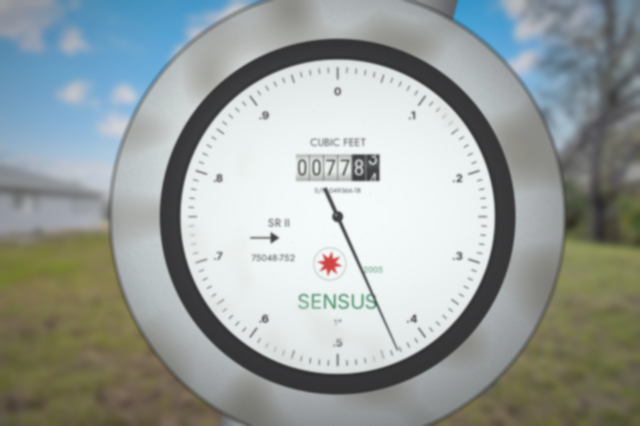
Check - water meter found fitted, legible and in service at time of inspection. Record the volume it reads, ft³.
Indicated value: 7783.43 ft³
